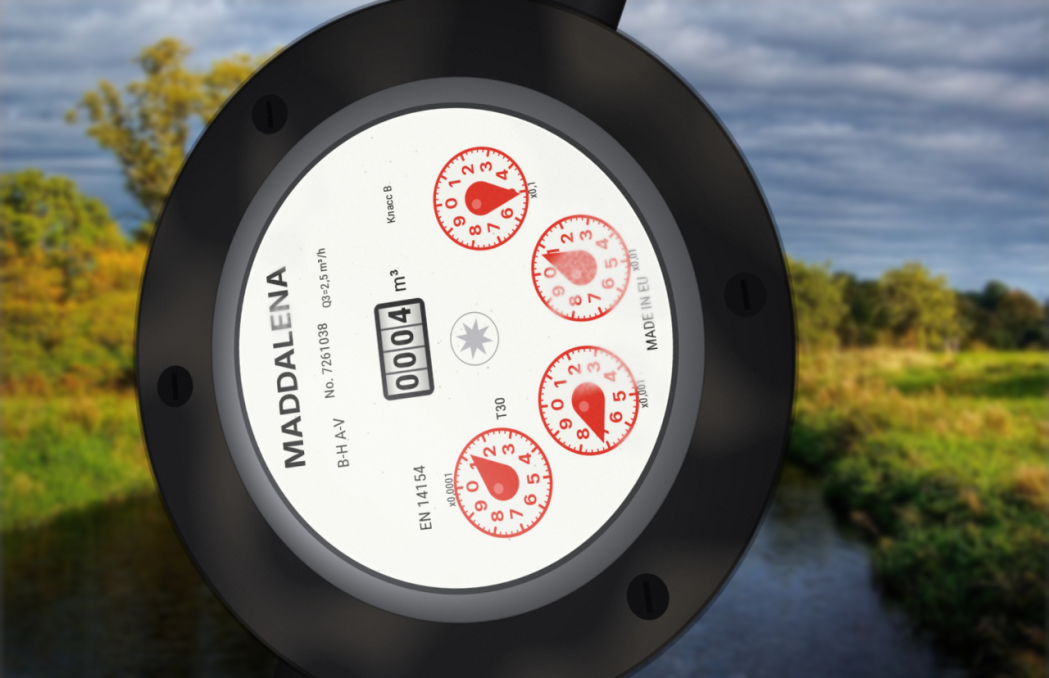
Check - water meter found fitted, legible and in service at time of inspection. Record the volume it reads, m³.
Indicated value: 4.5071 m³
